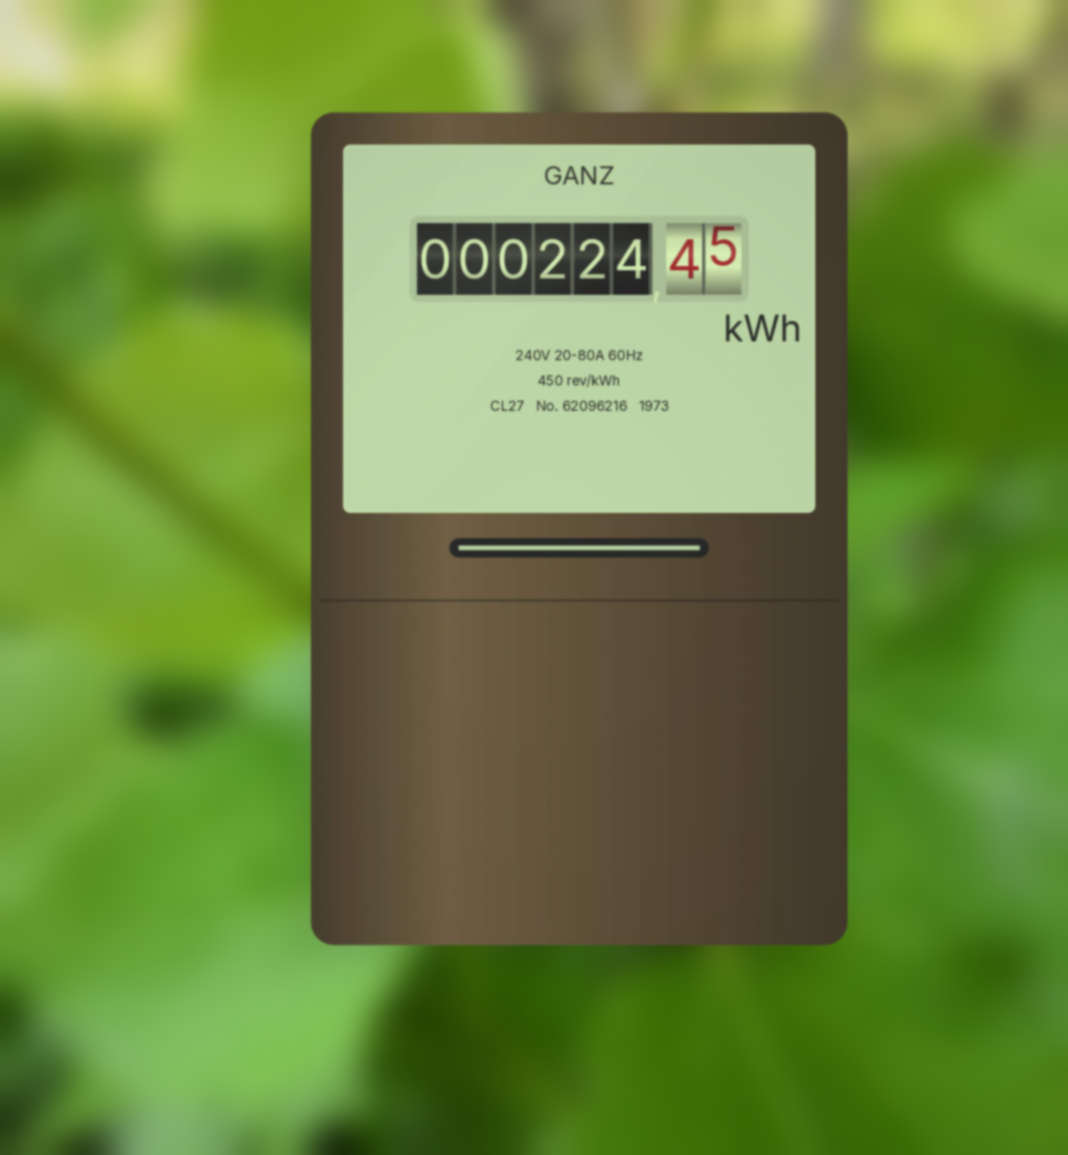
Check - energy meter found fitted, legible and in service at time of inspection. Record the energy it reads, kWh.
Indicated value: 224.45 kWh
